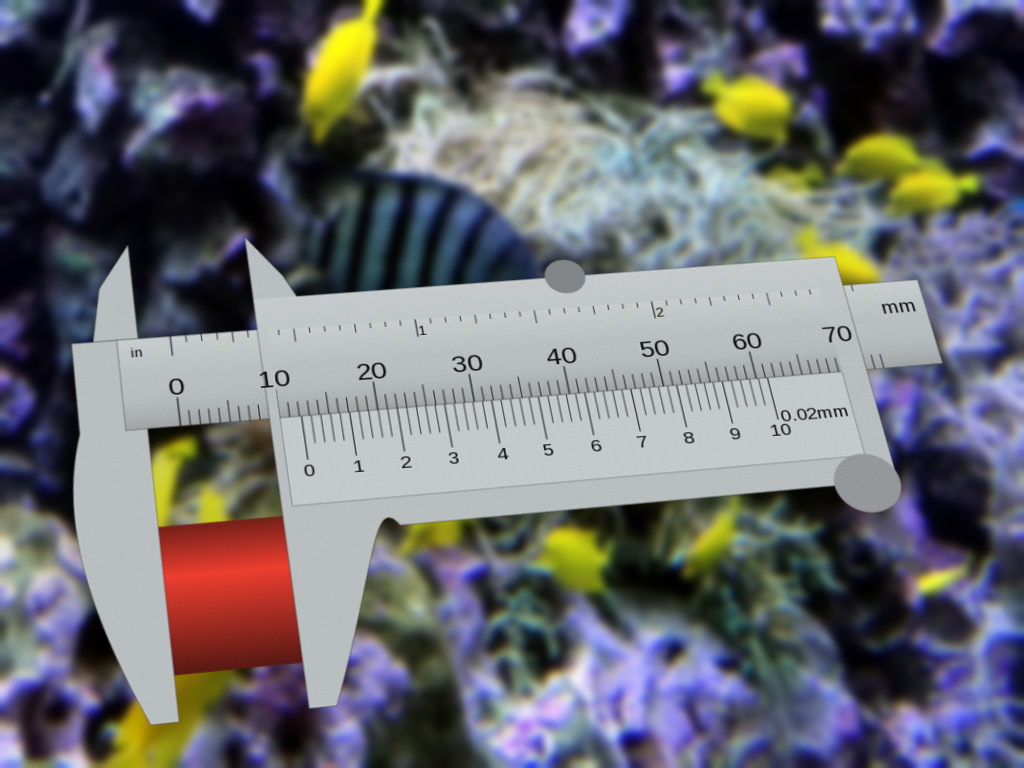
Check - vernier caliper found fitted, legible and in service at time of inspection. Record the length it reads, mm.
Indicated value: 12.2 mm
